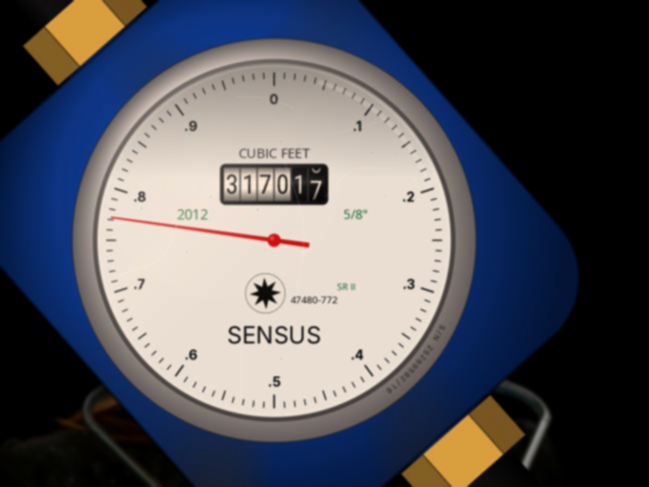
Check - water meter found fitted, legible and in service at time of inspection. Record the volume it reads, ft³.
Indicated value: 317016.77 ft³
